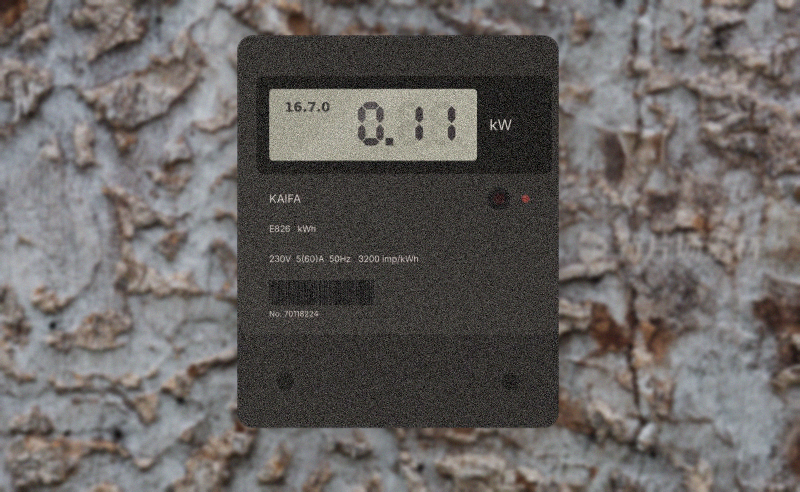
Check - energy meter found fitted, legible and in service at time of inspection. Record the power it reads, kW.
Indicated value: 0.11 kW
